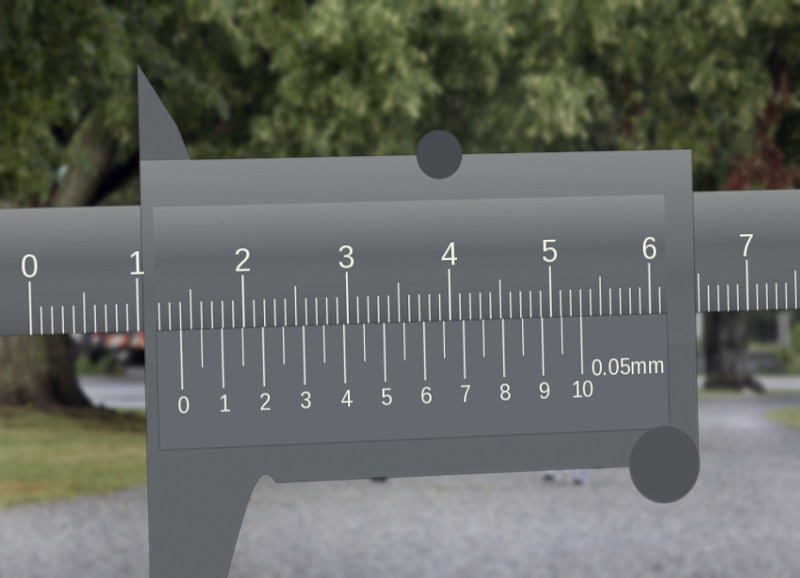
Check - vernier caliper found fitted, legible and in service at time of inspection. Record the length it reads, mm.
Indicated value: 14.0 mm
